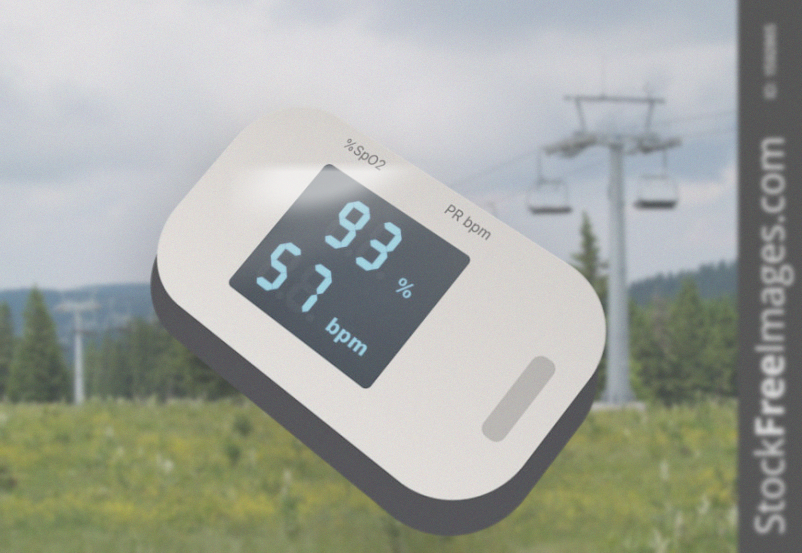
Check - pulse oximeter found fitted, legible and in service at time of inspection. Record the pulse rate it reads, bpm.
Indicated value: 57 bpm
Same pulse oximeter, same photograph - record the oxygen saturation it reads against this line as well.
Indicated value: 93 %
